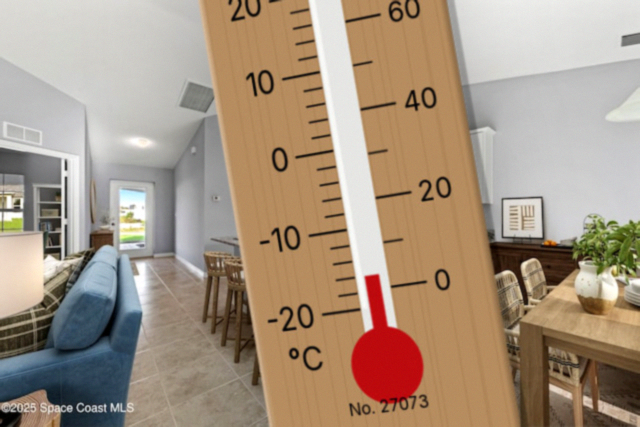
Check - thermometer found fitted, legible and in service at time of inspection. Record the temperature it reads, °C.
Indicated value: -16 °C
